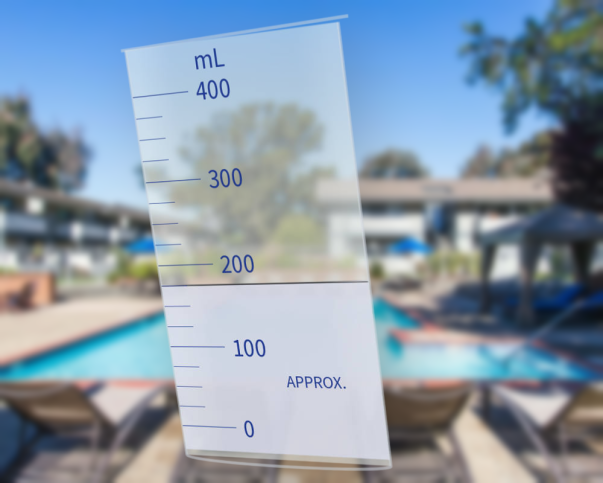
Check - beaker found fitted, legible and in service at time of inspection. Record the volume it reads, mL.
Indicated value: 175 mL
